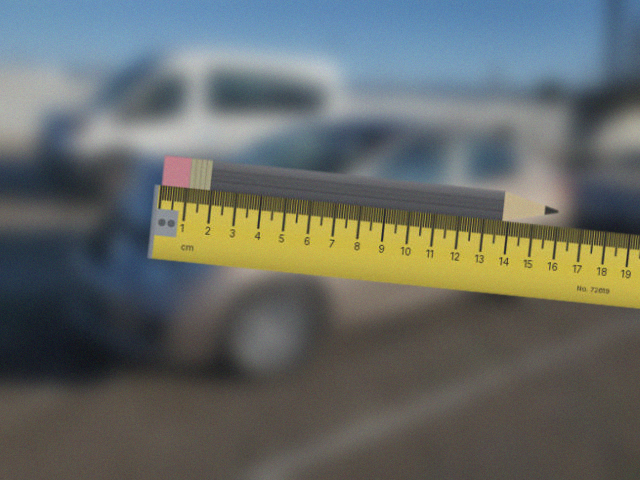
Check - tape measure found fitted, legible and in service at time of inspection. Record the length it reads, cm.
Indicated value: 16 cm
